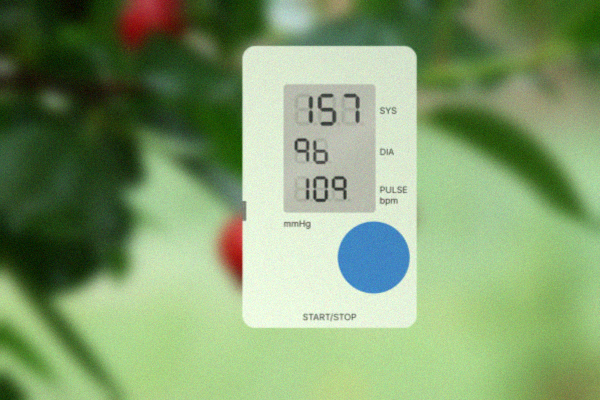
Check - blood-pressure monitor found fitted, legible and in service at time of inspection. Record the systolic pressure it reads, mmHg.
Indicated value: 157 mmHg
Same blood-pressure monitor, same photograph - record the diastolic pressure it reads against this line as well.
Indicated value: 96 mmHg
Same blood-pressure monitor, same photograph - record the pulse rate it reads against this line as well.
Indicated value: 109 bpm
